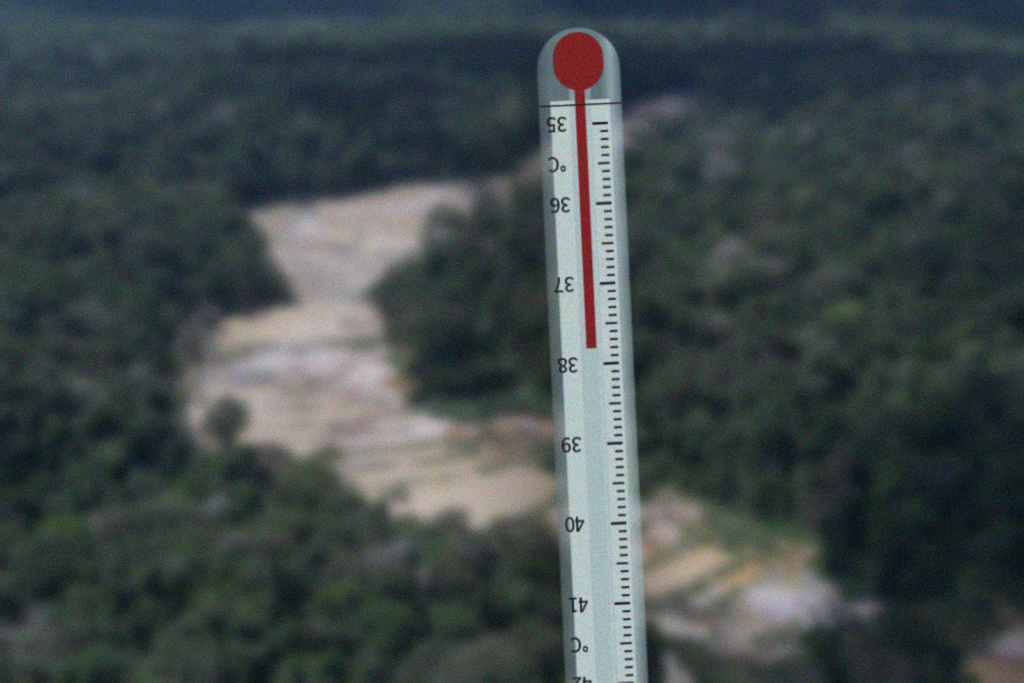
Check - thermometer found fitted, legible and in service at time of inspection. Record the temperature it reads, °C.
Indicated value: 37.8 °C
